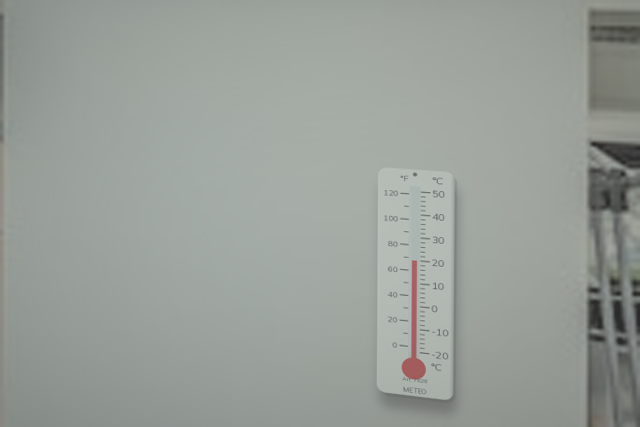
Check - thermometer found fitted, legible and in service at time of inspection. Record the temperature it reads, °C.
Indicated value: 20 °C
